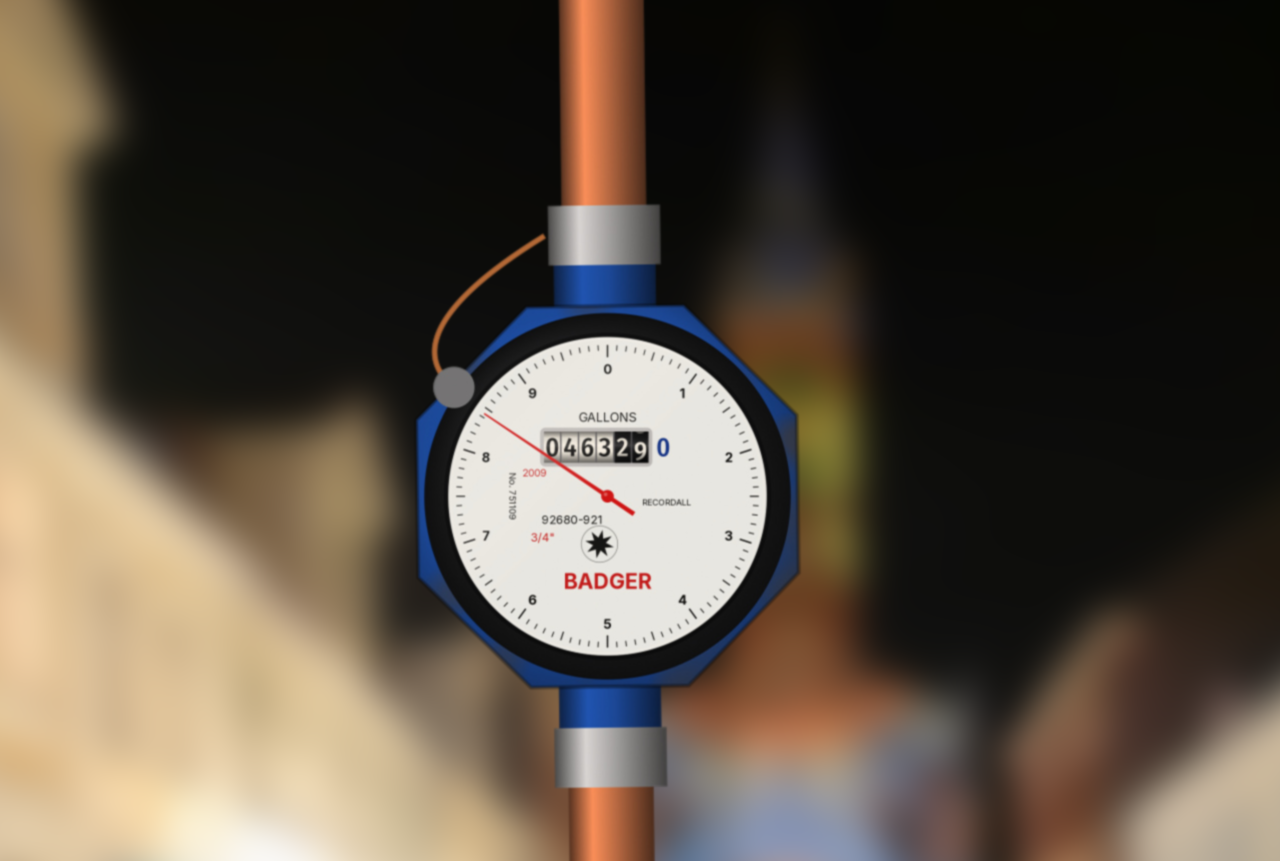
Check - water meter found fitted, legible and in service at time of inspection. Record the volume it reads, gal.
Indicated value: 463288.4 gal
